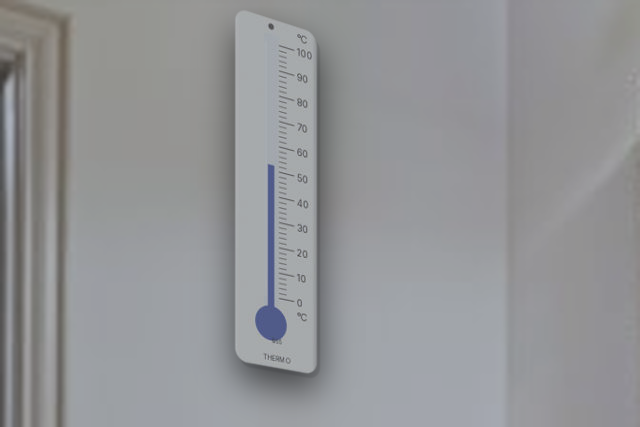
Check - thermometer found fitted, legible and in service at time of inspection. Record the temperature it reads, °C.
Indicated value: 52 °C
